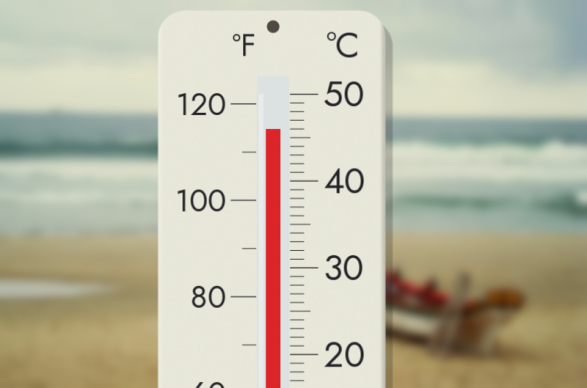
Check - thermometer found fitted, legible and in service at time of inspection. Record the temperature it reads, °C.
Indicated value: 46 °C
